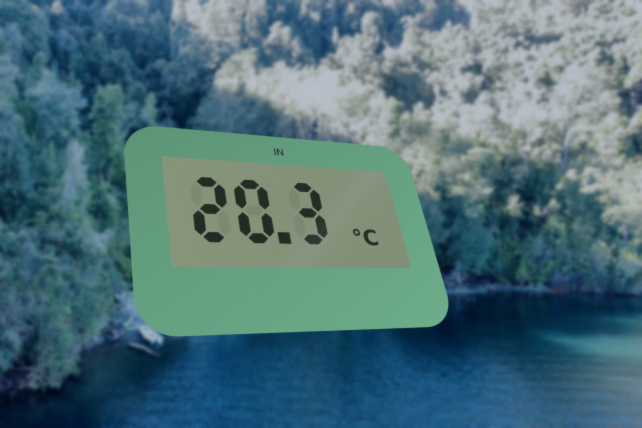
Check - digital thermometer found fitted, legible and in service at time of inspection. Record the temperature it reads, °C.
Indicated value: 20.3 °C
